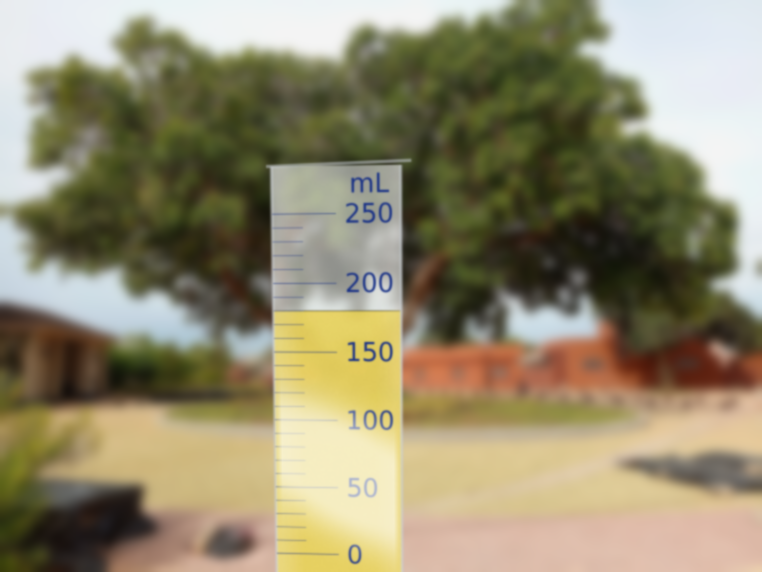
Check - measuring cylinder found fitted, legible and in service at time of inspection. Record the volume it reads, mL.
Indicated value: 180 mL
